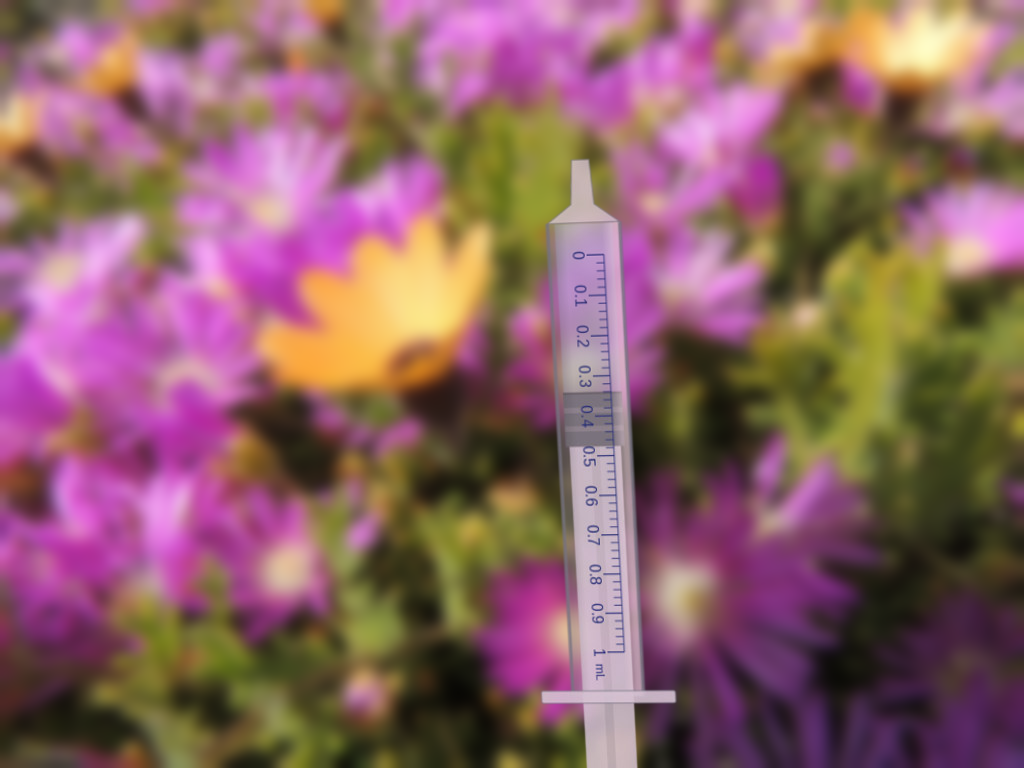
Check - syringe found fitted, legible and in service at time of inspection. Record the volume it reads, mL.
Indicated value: 0.34 mL
